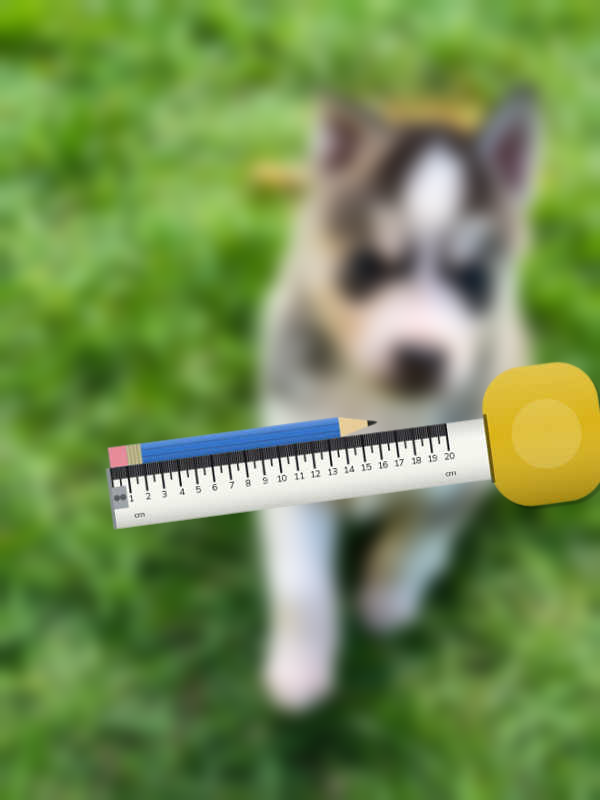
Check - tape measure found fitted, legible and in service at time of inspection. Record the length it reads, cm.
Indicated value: 16 cm
